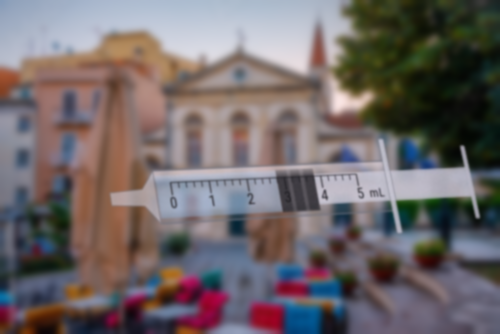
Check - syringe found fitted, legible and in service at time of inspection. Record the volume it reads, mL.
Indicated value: 2.8 mL
